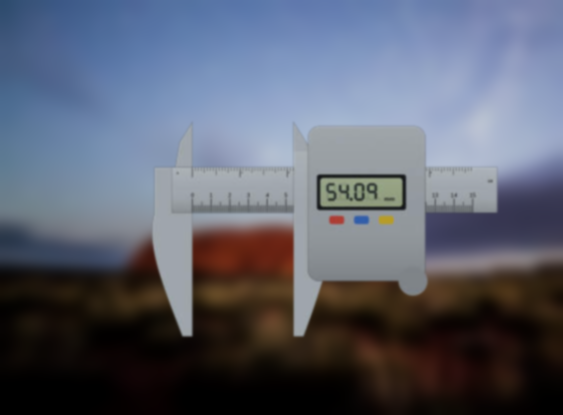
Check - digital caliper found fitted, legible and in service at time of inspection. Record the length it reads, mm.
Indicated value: 54.09 mm
